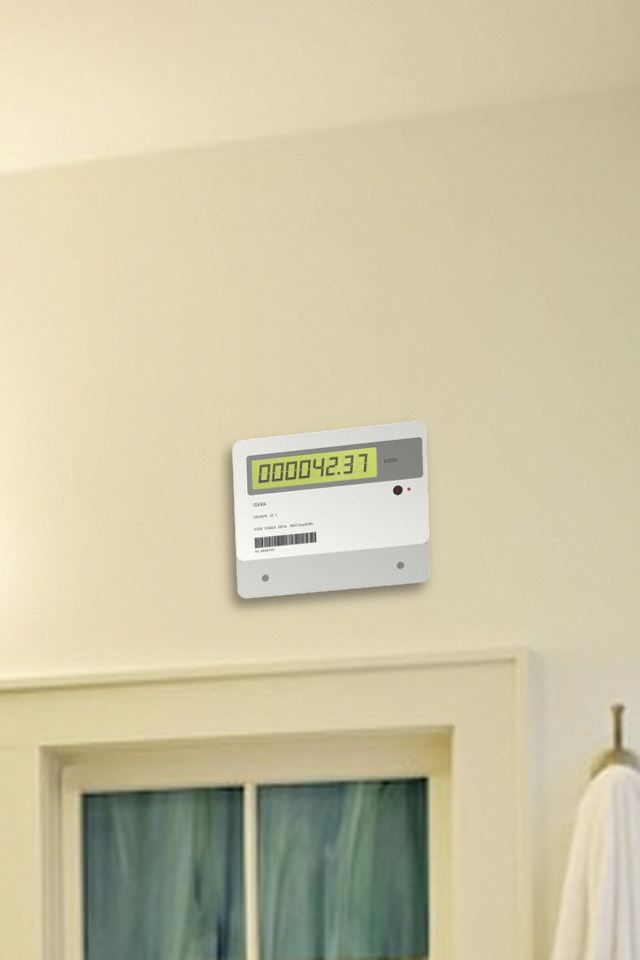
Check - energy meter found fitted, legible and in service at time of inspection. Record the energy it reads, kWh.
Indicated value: 42.37 kWh
